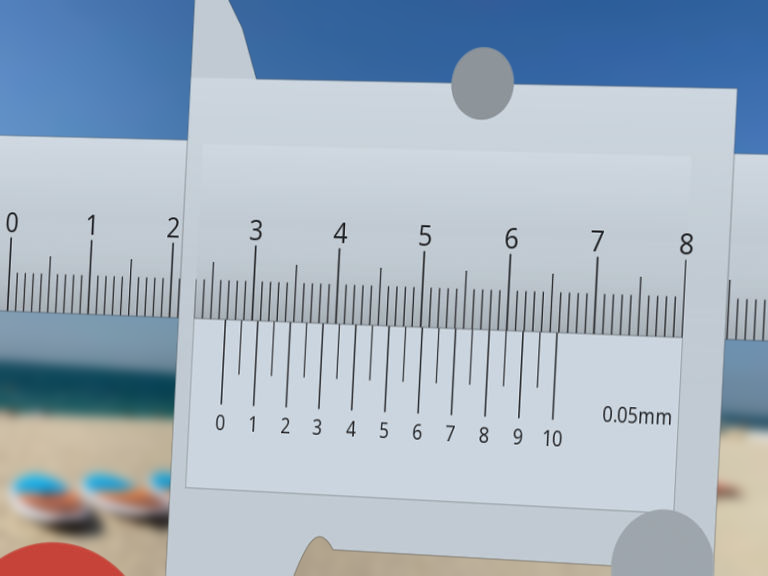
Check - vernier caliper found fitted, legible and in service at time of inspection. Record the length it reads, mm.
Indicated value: 26.8 mm
